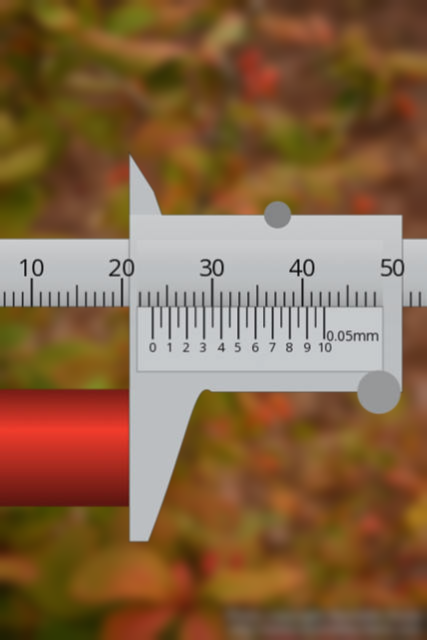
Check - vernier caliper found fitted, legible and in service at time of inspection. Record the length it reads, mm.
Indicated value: 23.4 mm
